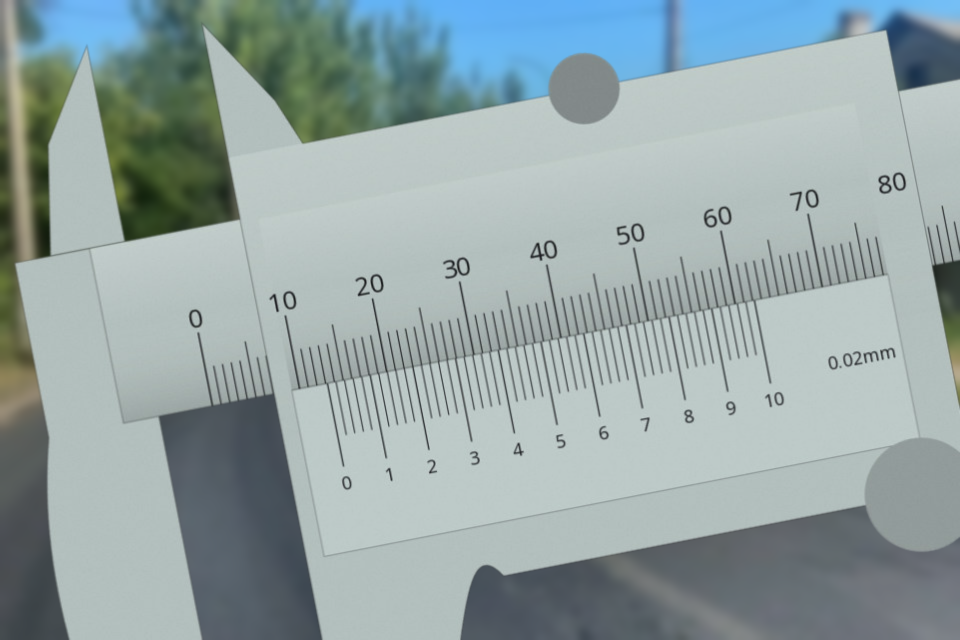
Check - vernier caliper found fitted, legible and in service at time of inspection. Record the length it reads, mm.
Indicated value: 13.2 mm
